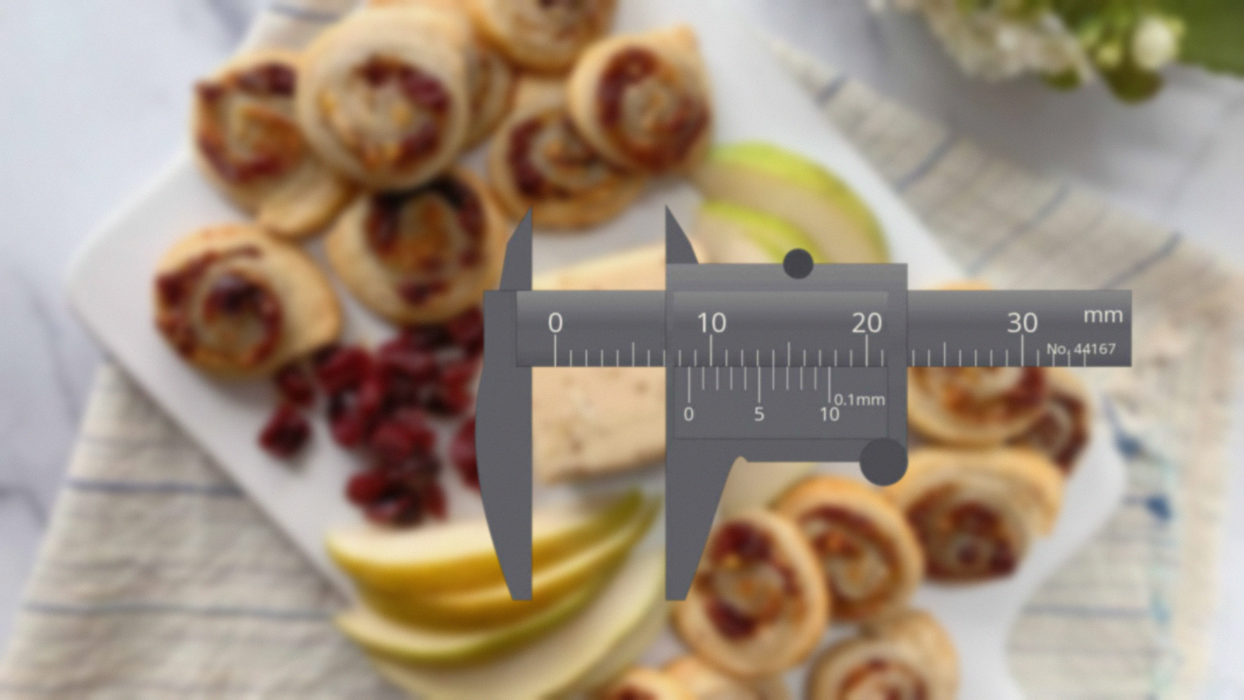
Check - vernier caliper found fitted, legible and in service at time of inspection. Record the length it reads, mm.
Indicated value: 8.6 mm
